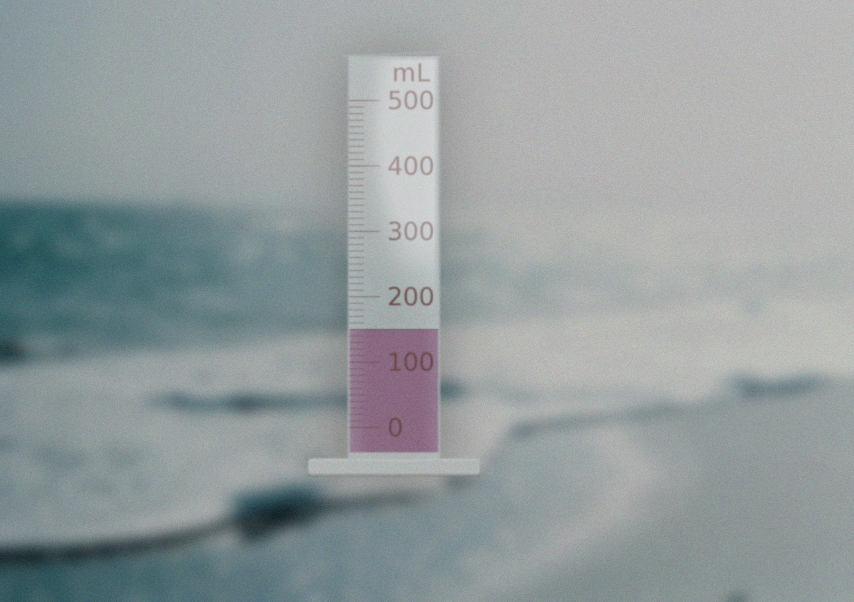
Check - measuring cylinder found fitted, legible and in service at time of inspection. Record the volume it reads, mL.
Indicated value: 150 mL
